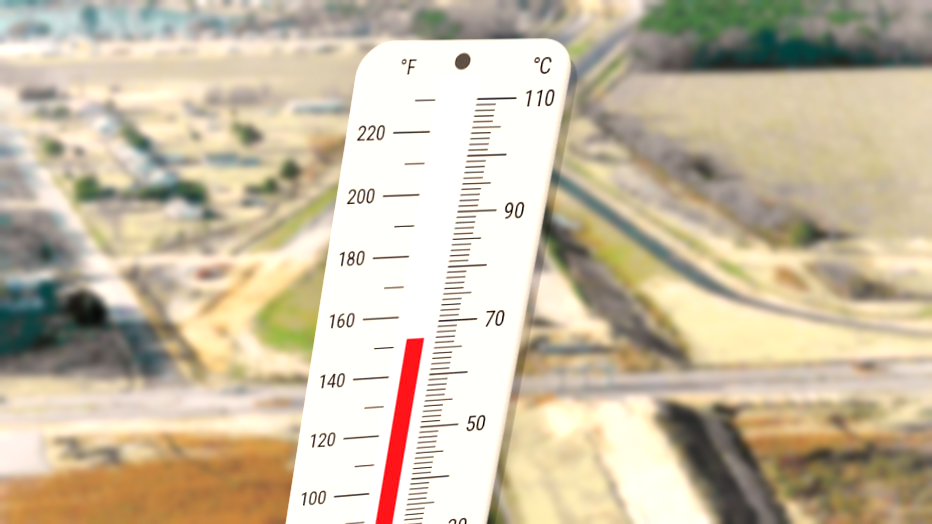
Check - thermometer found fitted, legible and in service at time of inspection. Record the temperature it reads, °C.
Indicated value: 67 °C
